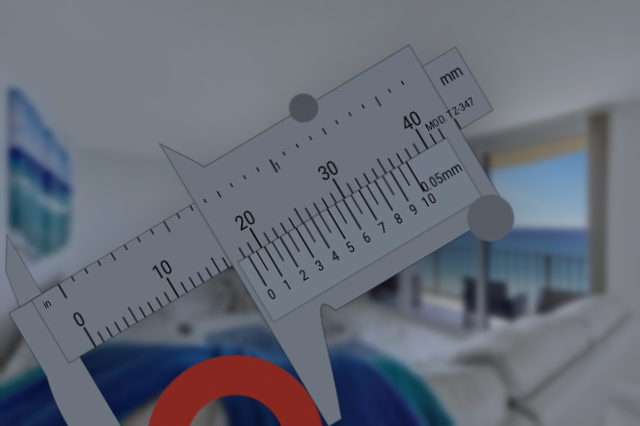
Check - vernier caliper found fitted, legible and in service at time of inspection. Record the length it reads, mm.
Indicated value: 18.4 mm
